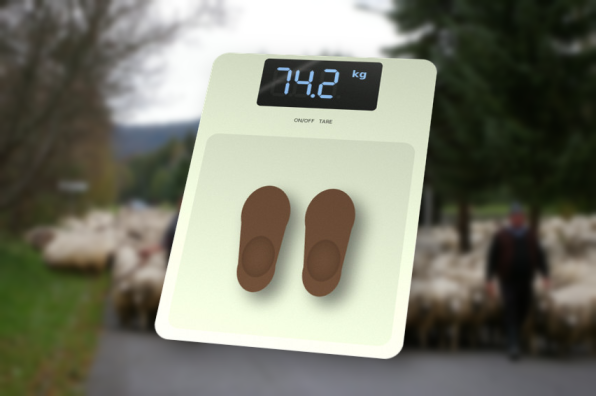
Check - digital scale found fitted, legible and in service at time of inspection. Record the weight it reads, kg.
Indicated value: 74.2 kg
